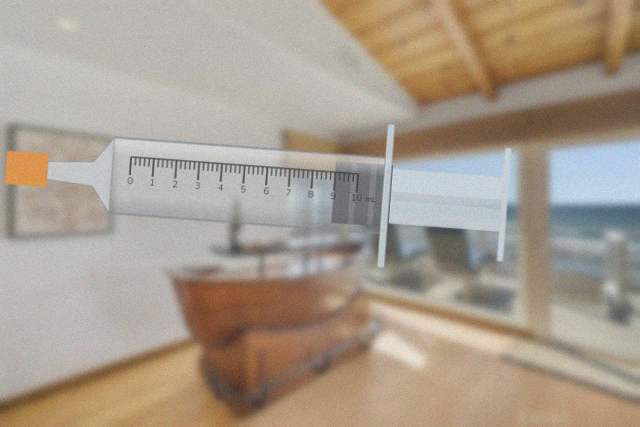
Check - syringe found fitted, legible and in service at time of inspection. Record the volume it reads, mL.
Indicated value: 9 mL
